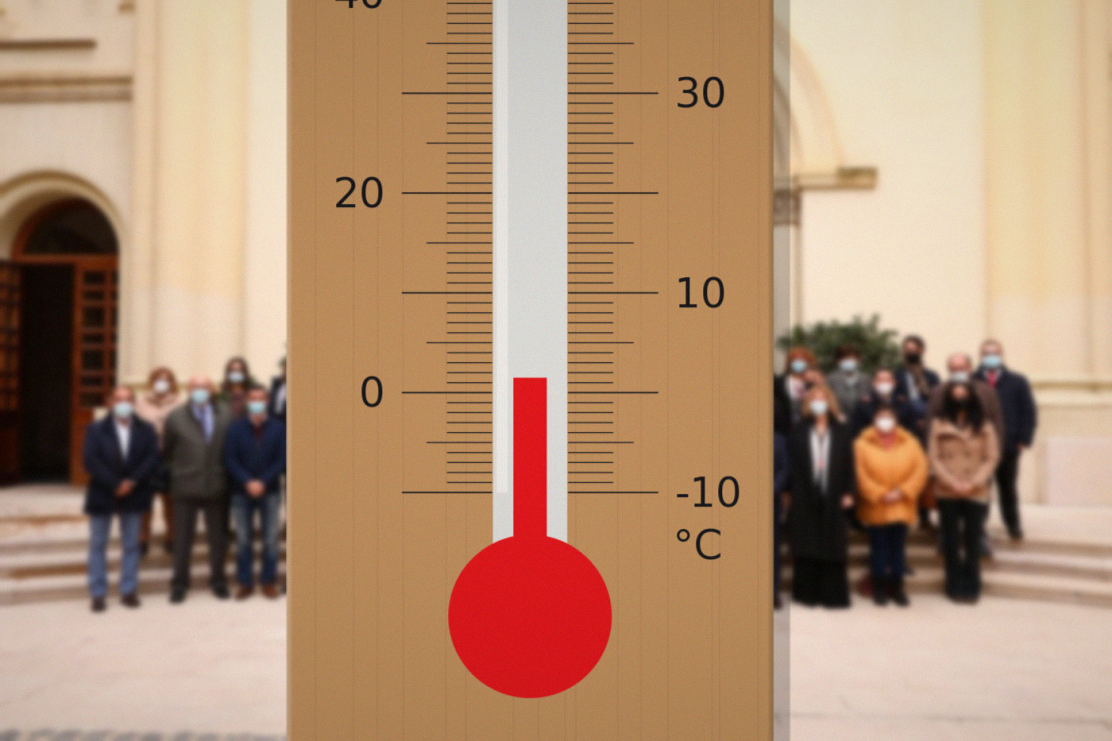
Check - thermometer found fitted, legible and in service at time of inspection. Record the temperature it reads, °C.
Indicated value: 1.5 °C
